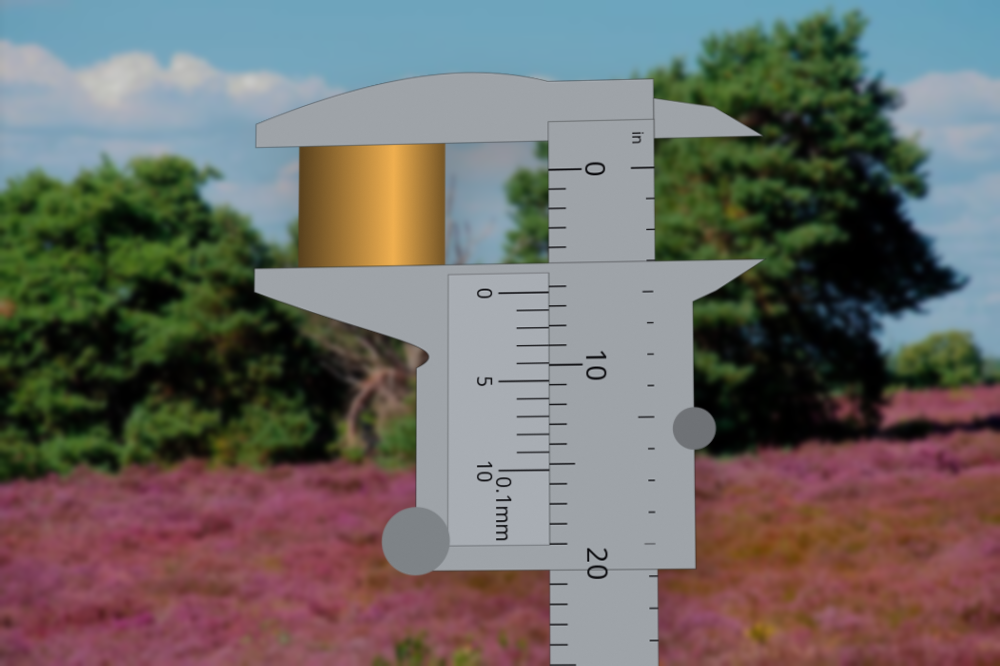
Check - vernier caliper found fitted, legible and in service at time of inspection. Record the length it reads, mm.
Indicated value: 6.3 mm
